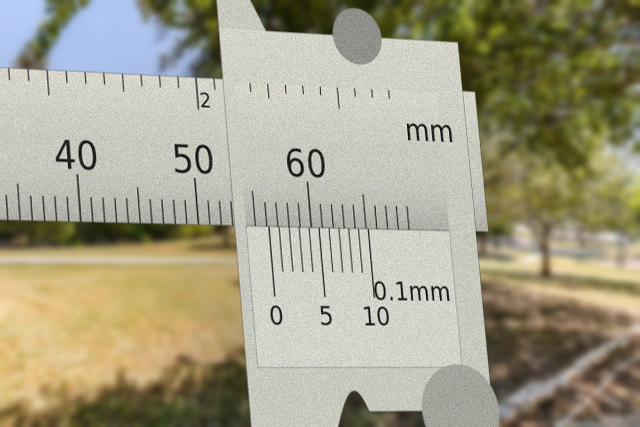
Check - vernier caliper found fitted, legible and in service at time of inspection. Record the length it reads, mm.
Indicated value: 56.2 mm
